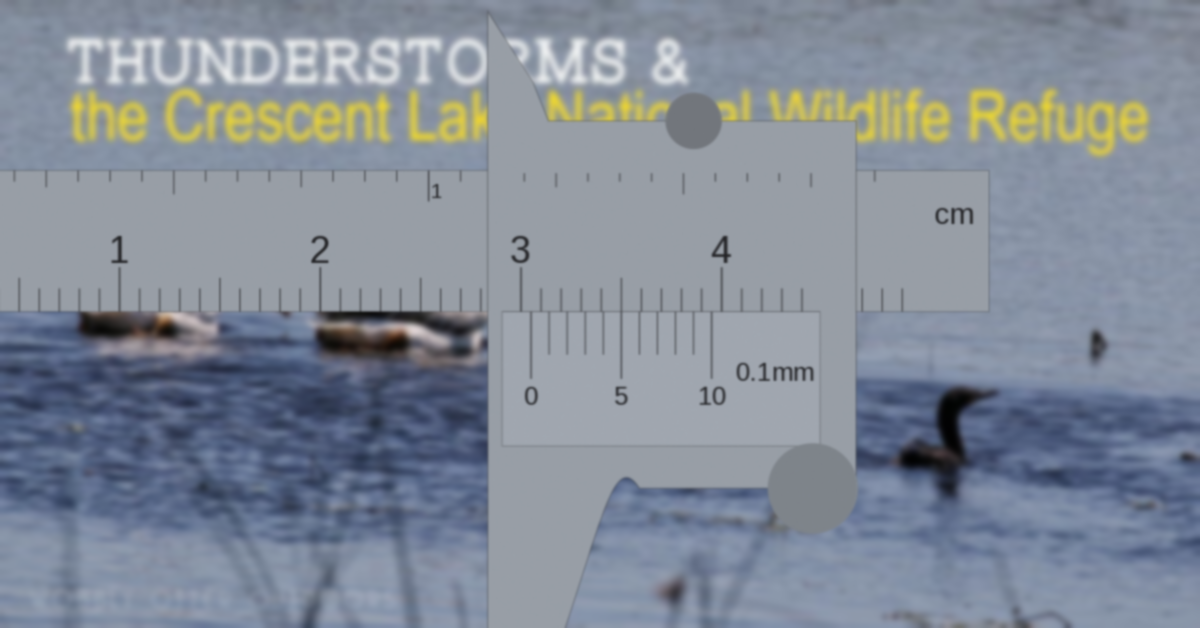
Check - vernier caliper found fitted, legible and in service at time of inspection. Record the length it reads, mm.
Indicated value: 30.5 mm
